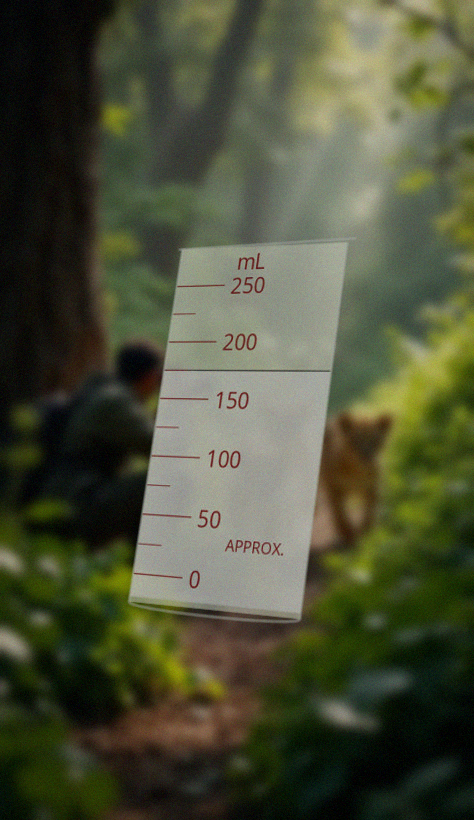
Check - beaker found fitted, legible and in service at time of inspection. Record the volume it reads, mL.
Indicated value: 175 mL
